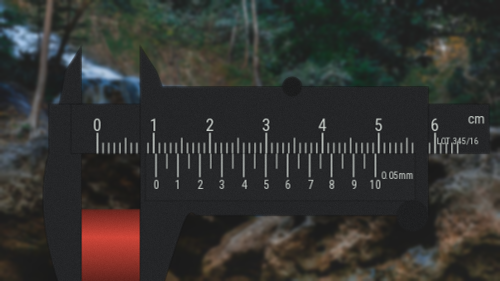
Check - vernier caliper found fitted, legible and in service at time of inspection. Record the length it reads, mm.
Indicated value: 10.4 mm
